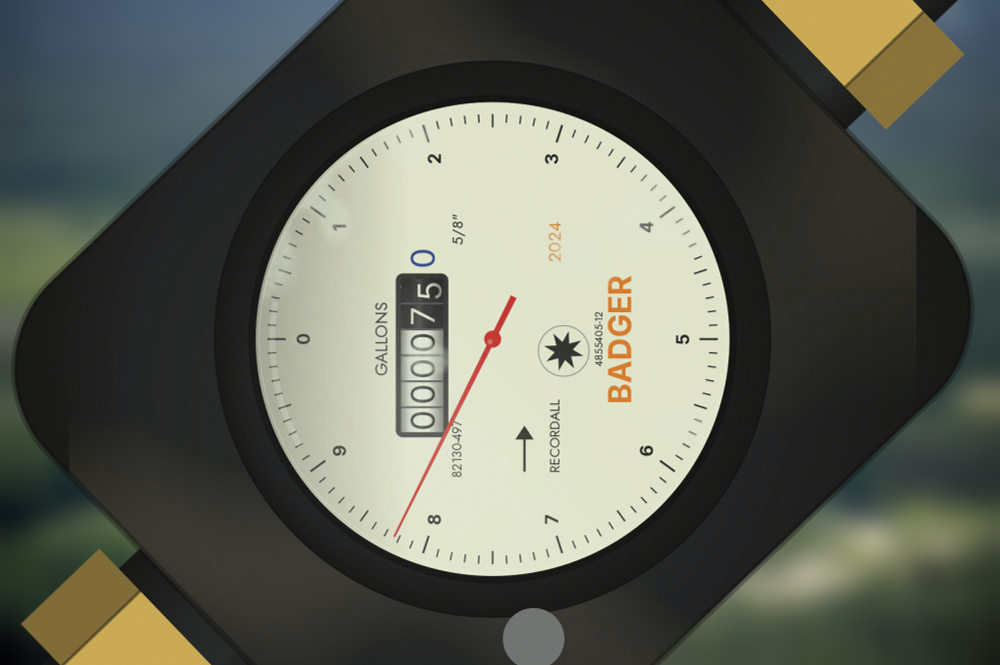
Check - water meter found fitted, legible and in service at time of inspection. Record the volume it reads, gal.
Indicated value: 748.2 gal
